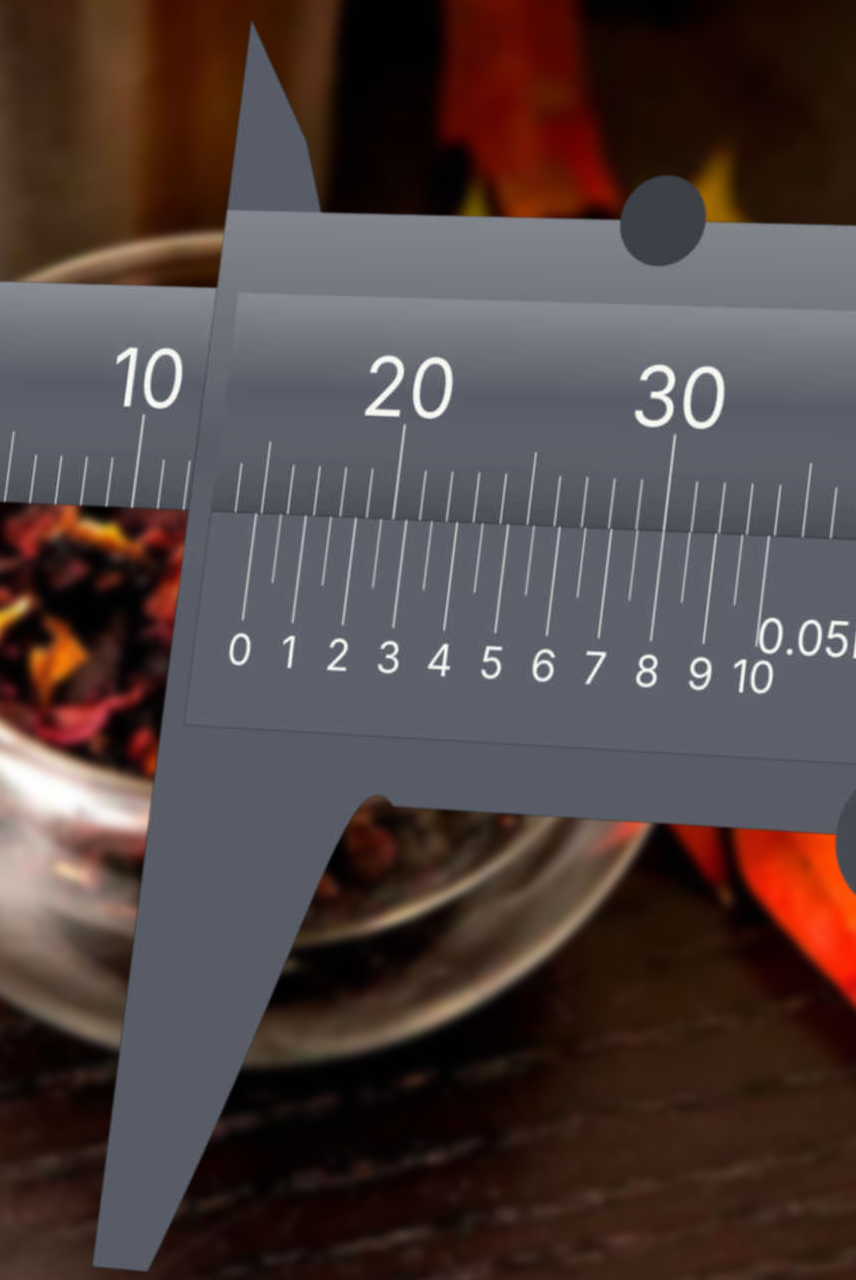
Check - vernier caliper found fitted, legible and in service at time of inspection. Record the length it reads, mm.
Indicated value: 14.8 mm
